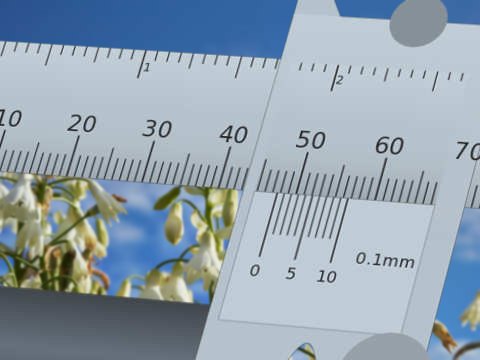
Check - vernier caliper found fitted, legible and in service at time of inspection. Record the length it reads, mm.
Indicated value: 47.6 mm
